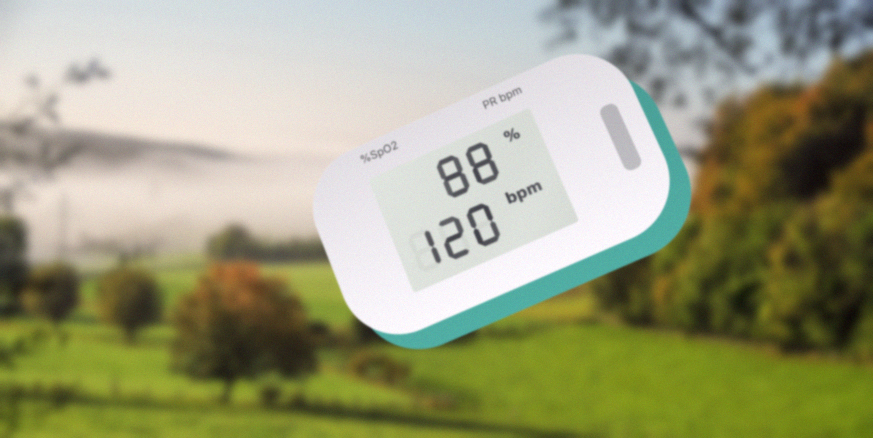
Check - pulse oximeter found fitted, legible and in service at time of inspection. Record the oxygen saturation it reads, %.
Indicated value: 88 %
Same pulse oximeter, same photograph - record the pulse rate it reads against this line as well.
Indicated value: 120 bpm
